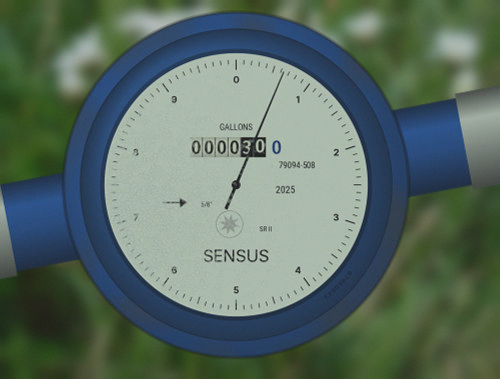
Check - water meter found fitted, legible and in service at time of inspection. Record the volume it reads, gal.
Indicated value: 300.6 gal
